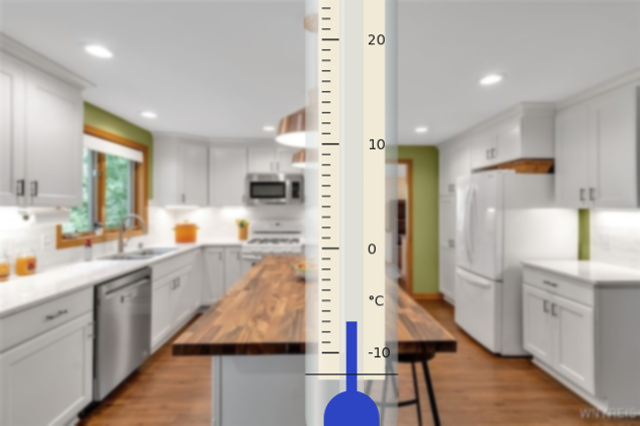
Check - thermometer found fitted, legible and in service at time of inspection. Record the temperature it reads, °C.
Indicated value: -7 °C
